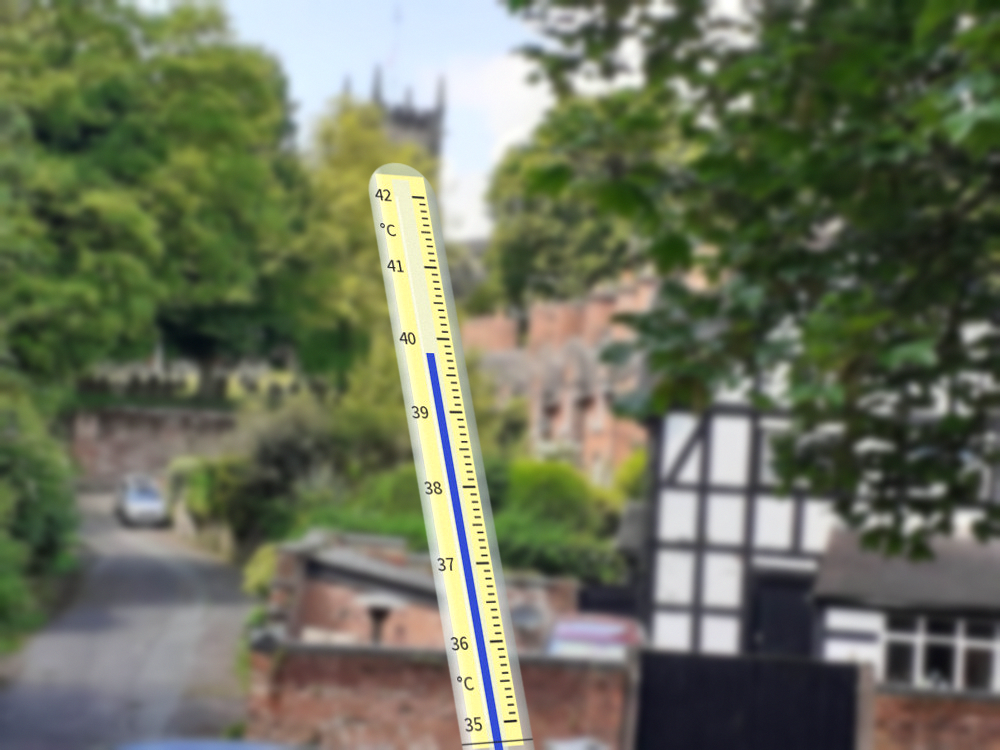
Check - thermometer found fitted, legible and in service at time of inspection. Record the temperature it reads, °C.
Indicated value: 39.8 °C
